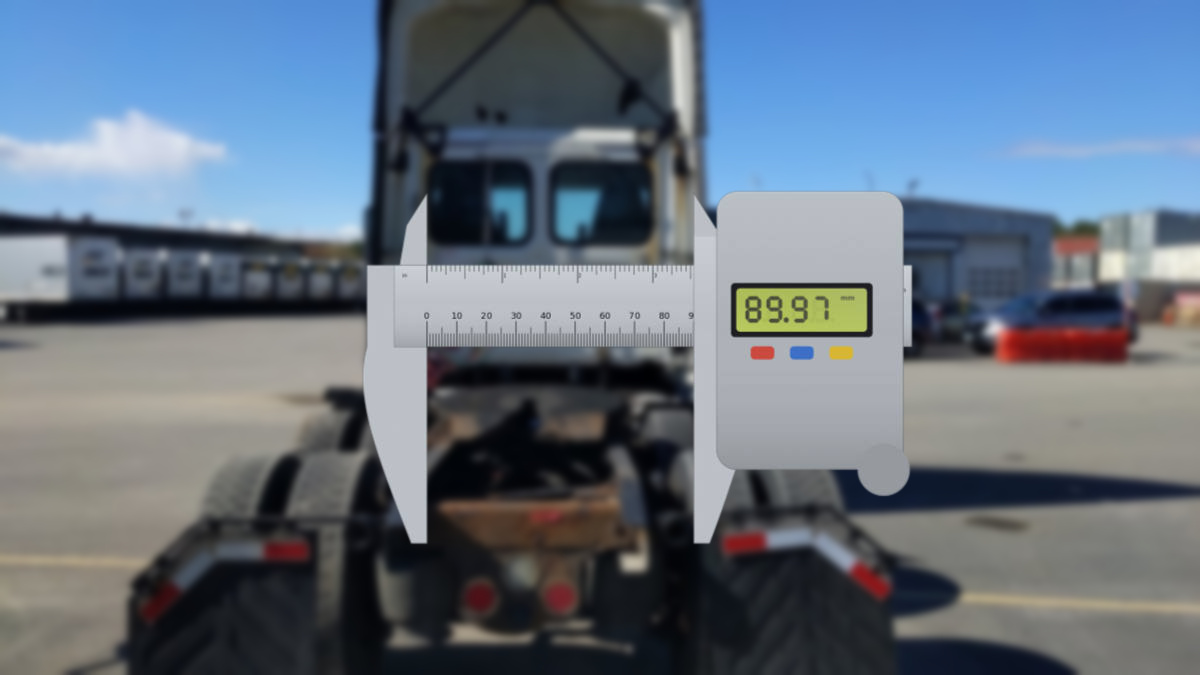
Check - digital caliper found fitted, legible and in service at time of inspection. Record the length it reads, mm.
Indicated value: 89.97 mm
